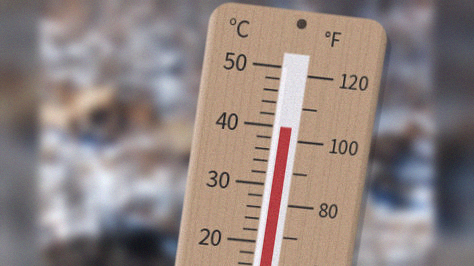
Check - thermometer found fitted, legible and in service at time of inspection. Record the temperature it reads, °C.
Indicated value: 40 °C
